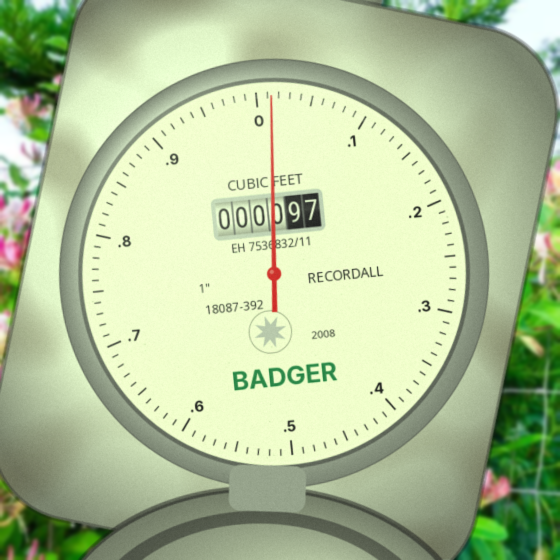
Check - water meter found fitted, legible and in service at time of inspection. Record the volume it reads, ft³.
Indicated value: 97.01 ft³
